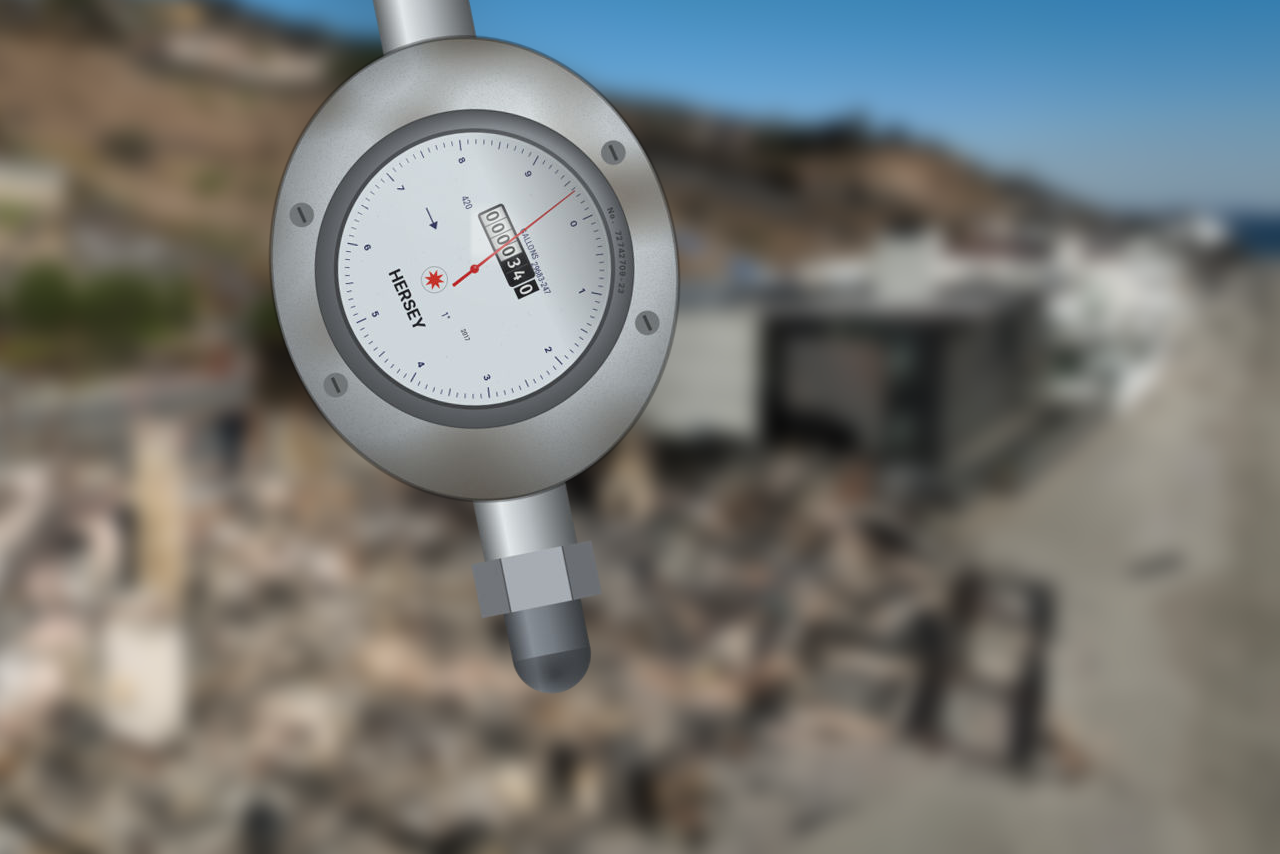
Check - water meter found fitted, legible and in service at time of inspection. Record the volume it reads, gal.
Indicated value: 339.6 gal
